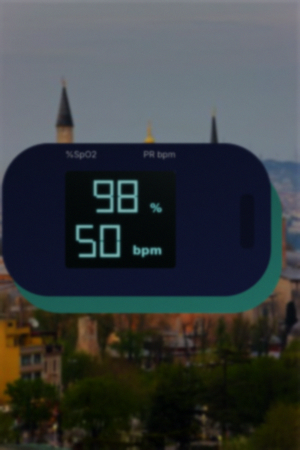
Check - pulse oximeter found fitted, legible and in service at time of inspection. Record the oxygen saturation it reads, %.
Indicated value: 98 %
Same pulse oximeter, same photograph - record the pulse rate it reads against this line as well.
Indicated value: 50 bpm
